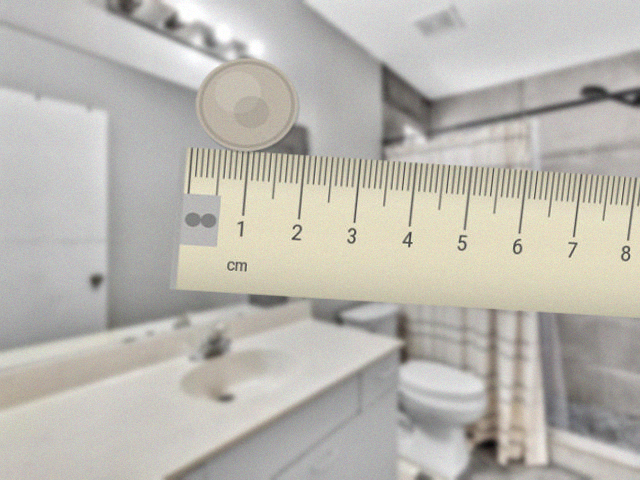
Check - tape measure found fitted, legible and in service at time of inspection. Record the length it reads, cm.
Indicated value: 1.8 cm
